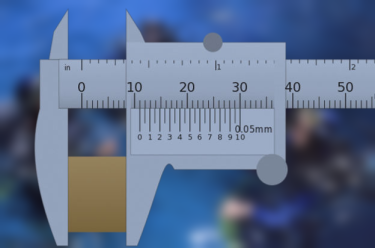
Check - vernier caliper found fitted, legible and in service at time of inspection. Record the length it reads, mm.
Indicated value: 11.0 mm
